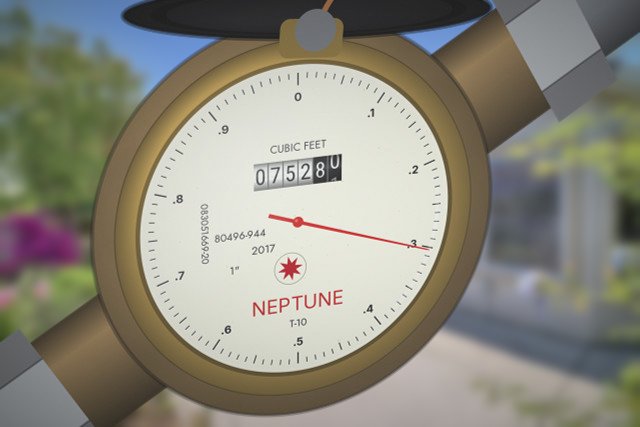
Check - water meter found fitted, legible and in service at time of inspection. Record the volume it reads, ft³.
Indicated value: 75280.30 ft³
